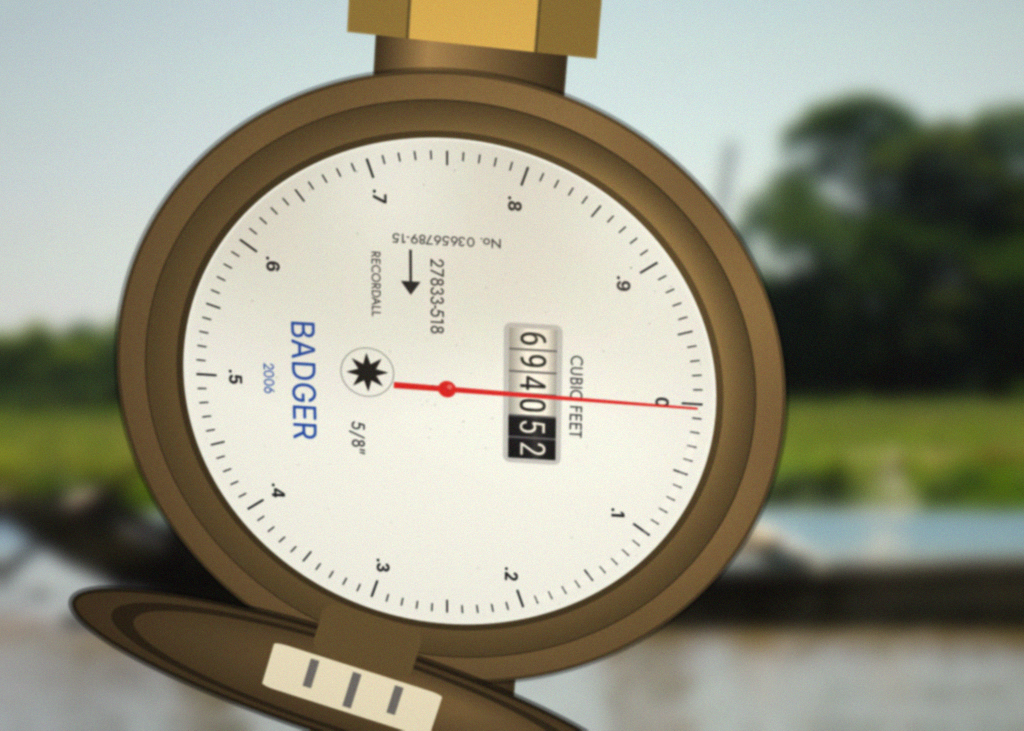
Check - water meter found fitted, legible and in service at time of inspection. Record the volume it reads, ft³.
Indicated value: 694052.00 ft³
